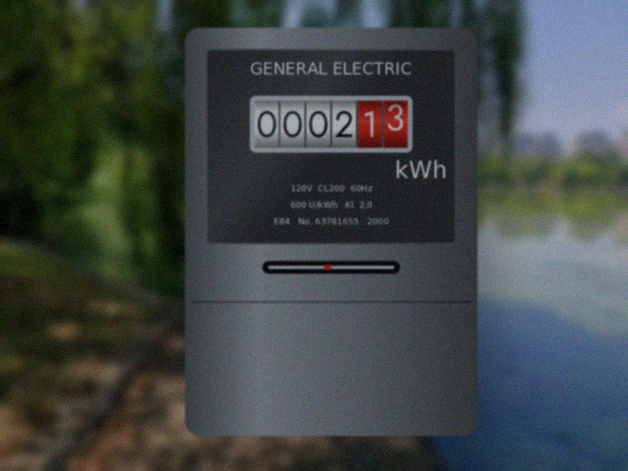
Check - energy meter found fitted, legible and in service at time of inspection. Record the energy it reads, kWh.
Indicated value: 2.13 kWh
